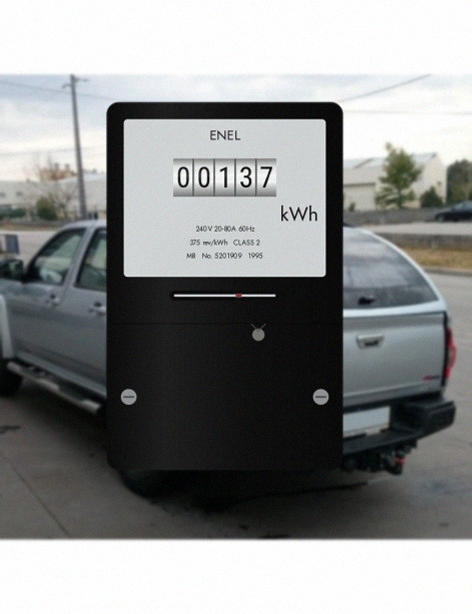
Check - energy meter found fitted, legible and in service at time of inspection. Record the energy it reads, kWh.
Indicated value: 137 kWh
